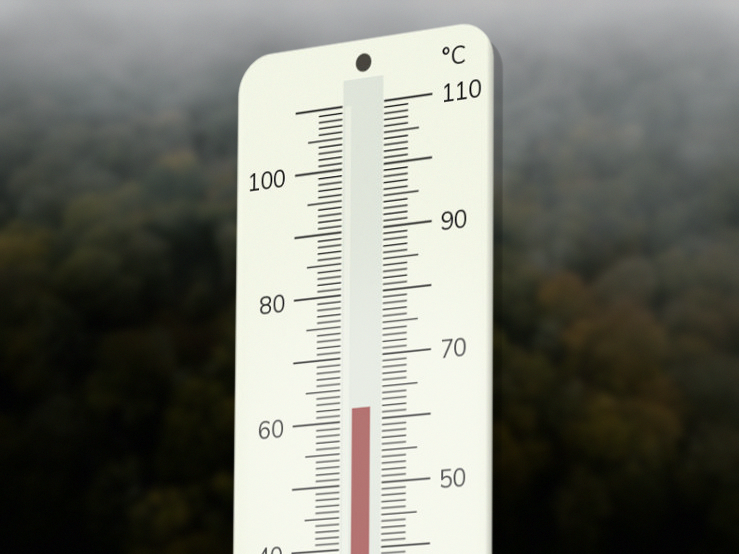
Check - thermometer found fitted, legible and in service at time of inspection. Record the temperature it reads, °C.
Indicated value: 62 °C
